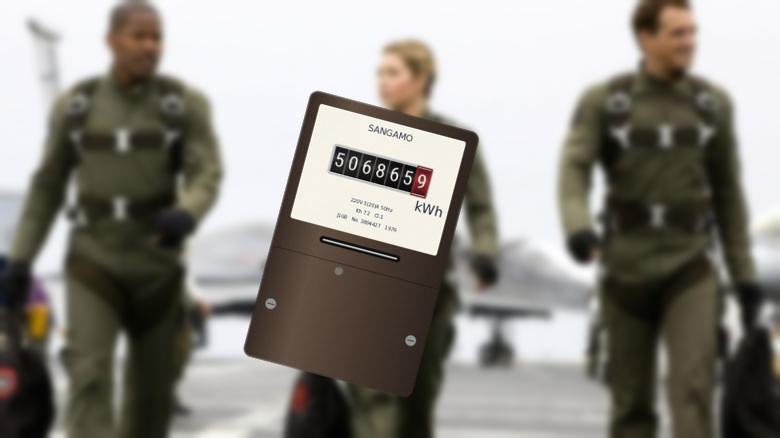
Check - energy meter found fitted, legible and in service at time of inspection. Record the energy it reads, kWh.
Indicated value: 506865.9 kWh
